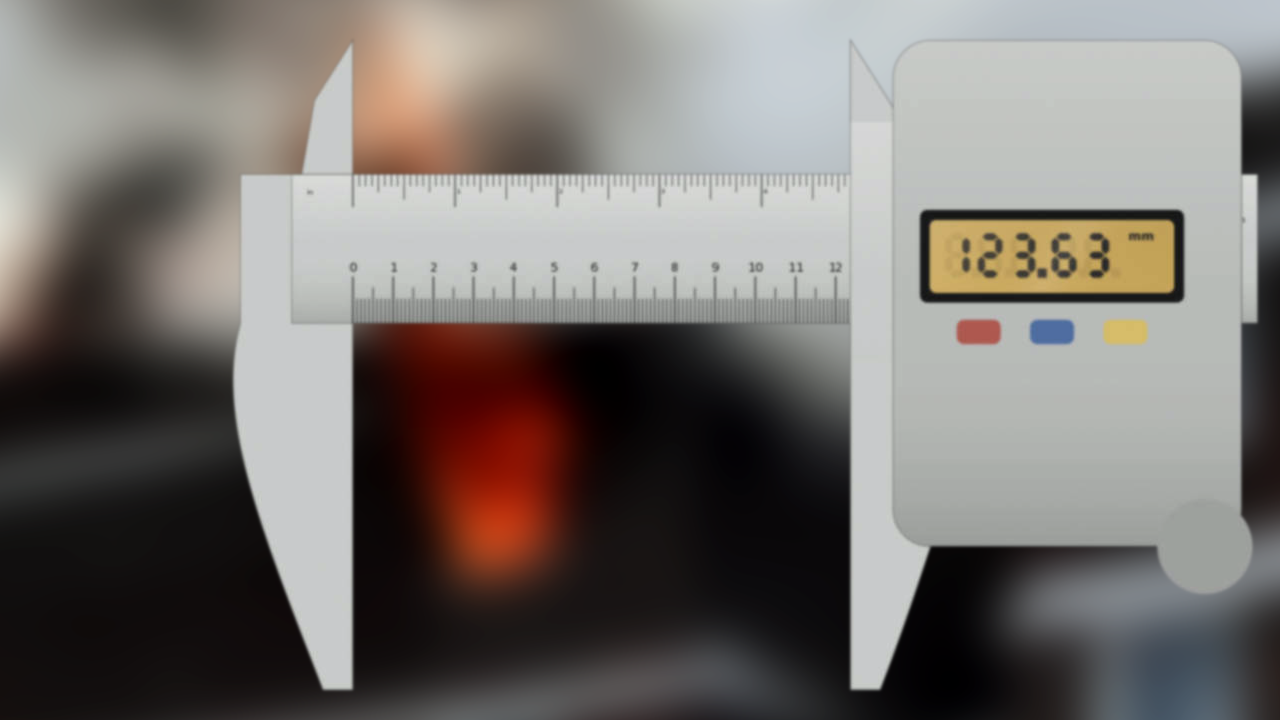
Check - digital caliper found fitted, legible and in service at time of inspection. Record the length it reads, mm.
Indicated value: 123.63 mm
